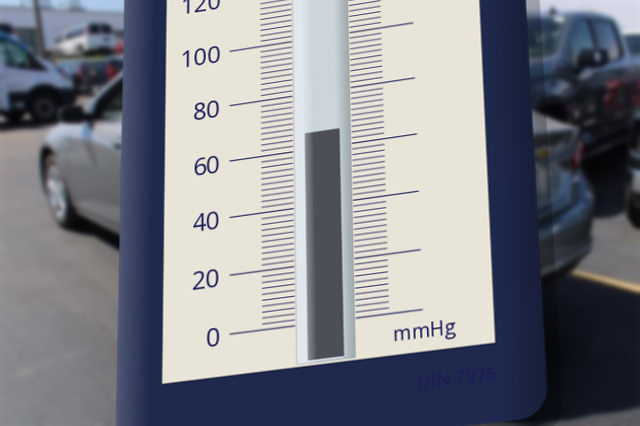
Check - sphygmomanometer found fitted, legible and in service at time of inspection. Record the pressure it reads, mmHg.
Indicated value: 66 mmHg
